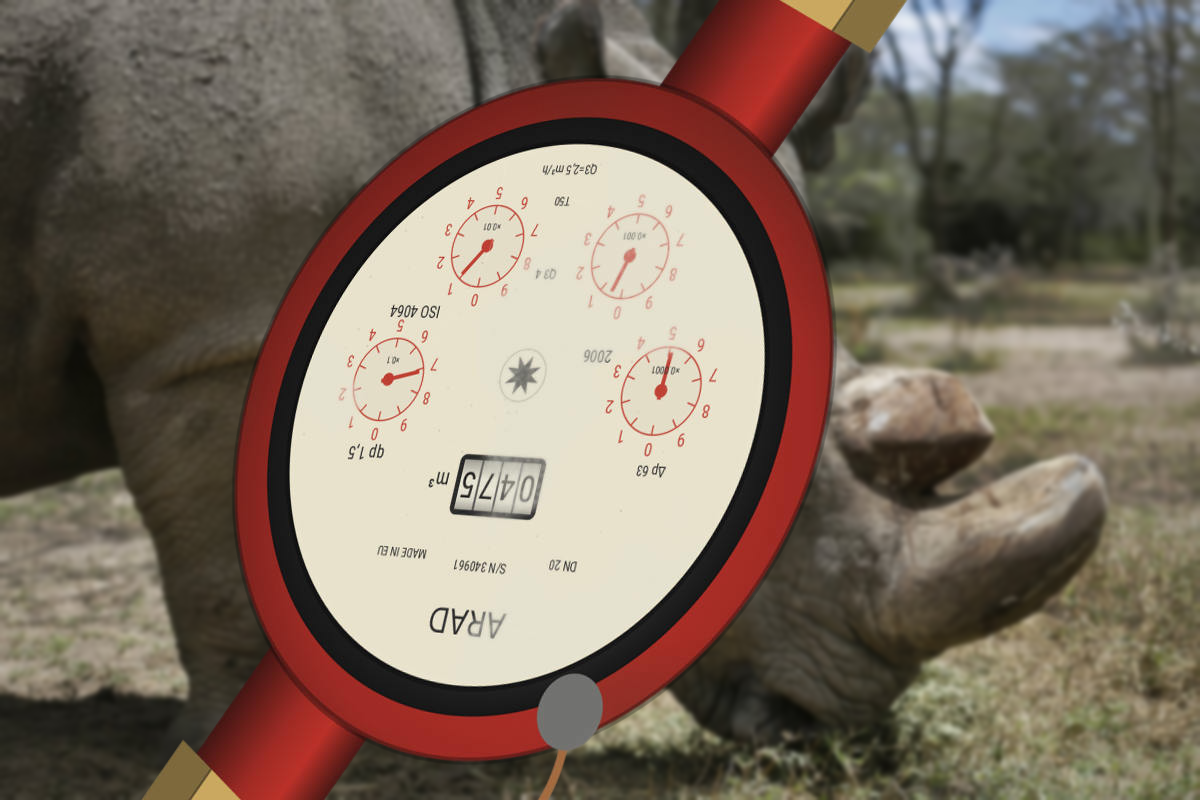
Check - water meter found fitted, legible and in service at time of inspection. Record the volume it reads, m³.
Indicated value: 475.7105 m³
